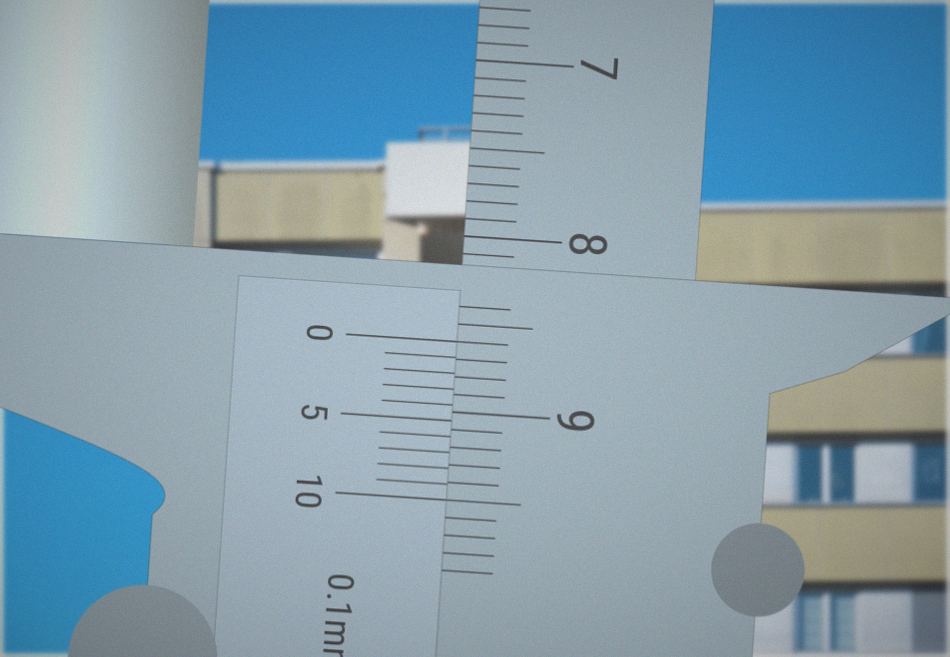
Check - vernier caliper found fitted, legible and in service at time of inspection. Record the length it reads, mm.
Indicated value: 86.0 mm
